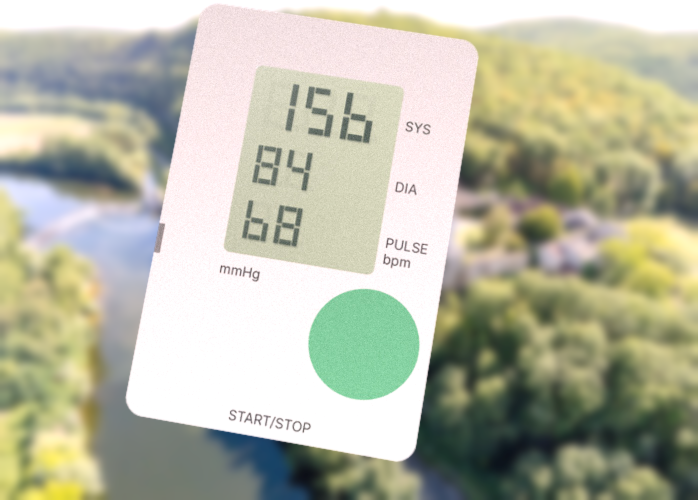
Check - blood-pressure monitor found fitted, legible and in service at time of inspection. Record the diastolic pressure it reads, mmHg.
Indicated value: 84 mmHg
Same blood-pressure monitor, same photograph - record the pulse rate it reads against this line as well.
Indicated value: 68 bpm
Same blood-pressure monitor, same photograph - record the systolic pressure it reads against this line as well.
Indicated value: 156 mmHg
